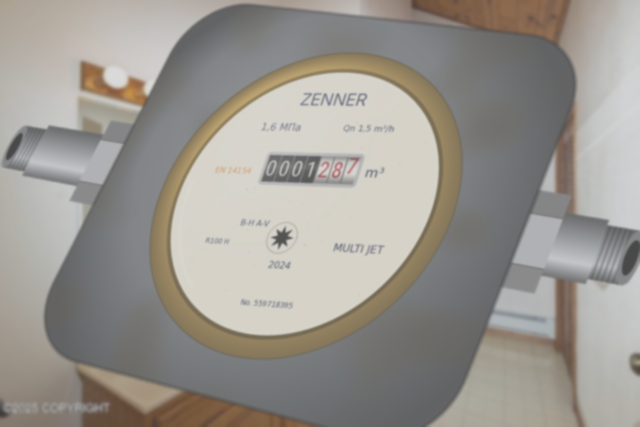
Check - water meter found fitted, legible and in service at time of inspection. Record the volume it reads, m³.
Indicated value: 1.287 m³
